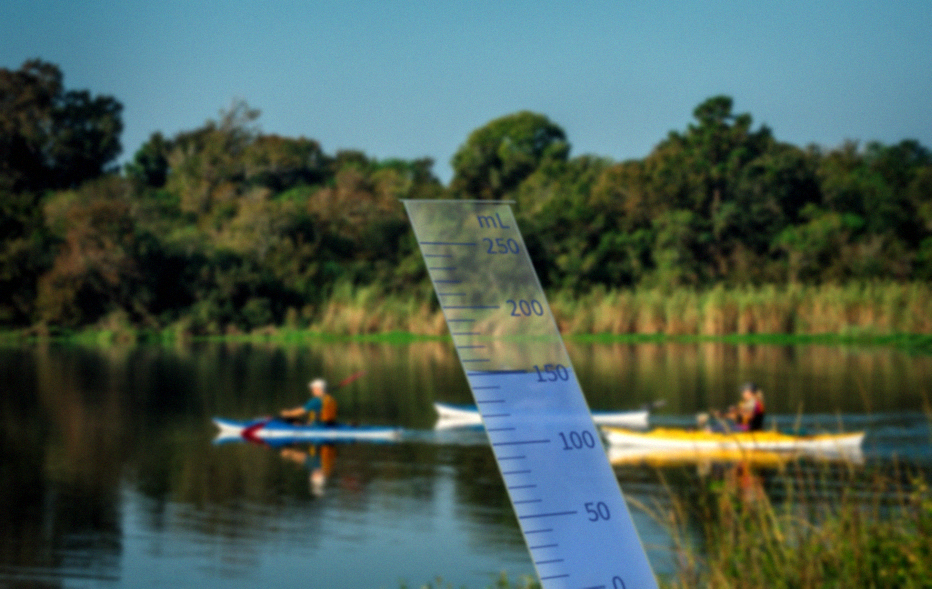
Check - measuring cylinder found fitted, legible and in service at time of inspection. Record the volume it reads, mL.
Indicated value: 150 mL
